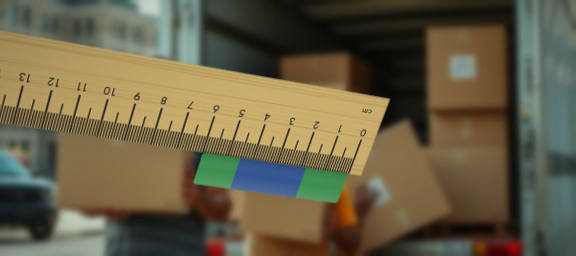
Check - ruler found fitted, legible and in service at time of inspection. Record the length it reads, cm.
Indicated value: 6 cm
